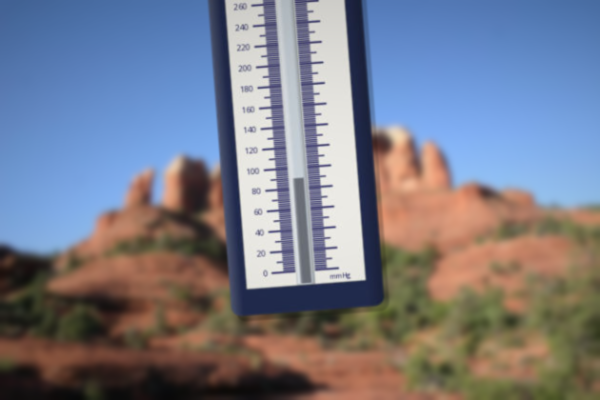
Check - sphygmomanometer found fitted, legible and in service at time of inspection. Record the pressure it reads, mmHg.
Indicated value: 90 mmHg
